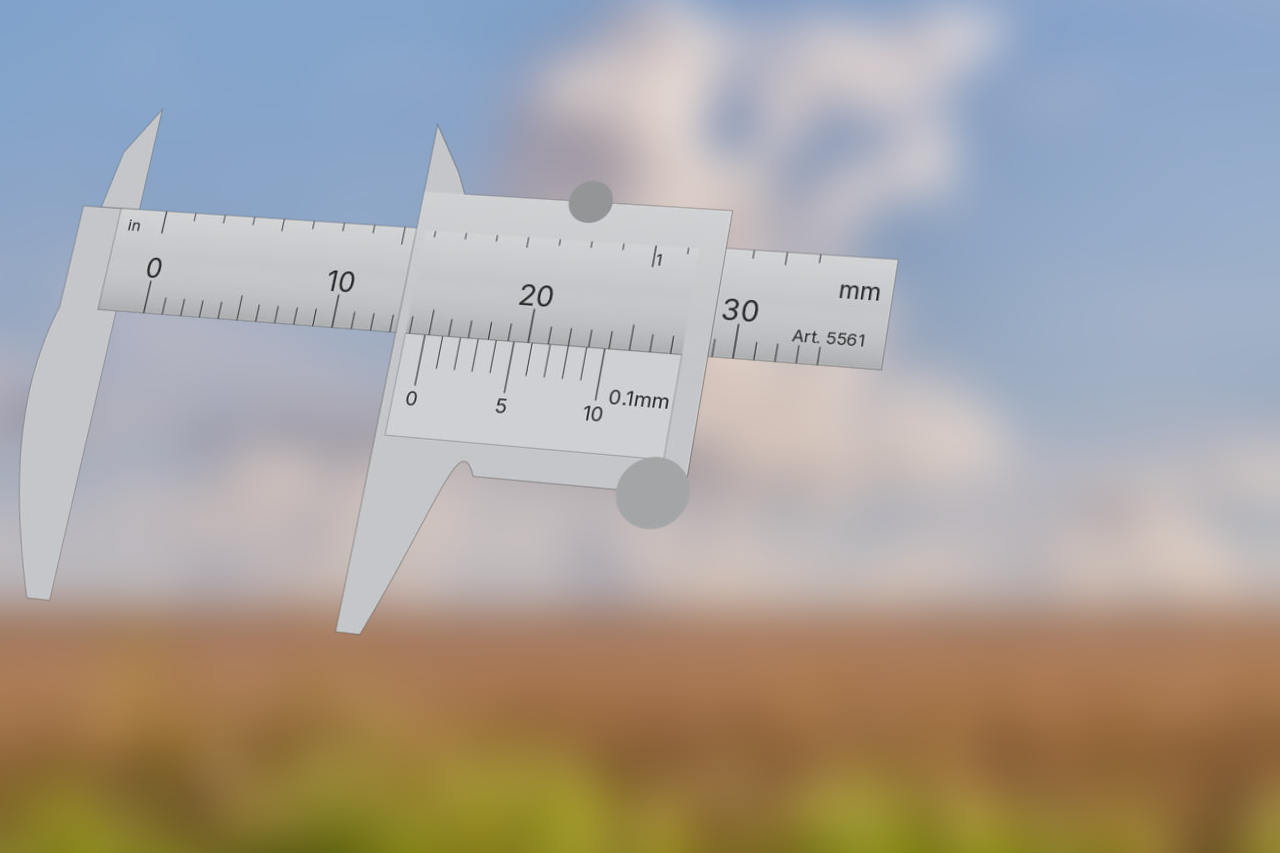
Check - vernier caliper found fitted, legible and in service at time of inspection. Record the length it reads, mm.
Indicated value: 14.8 mm
